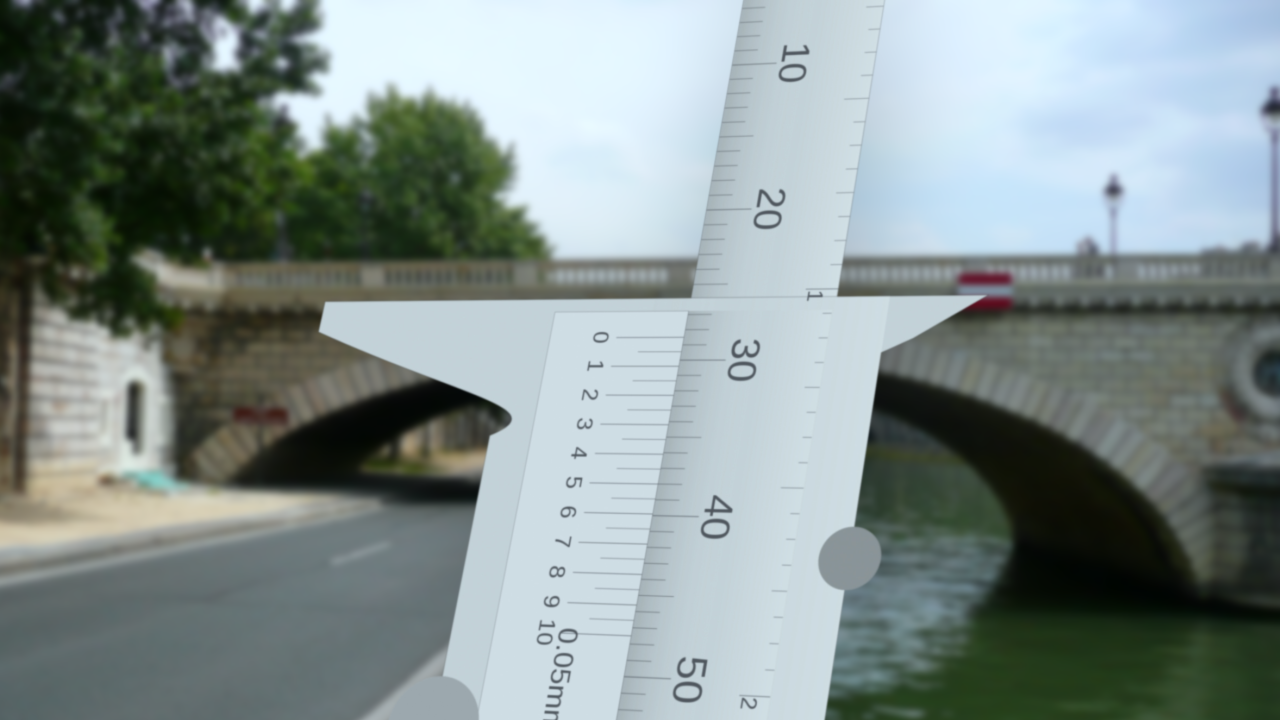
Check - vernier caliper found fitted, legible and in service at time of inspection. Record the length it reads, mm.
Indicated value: 28.5 mm
